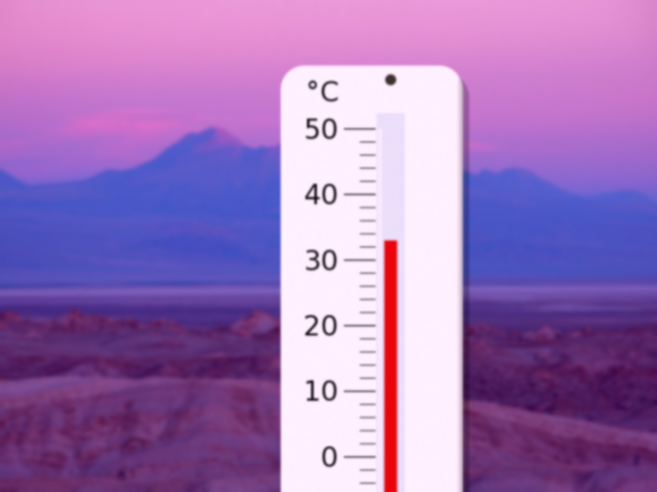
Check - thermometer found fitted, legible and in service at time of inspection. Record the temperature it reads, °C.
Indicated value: 33 °C
